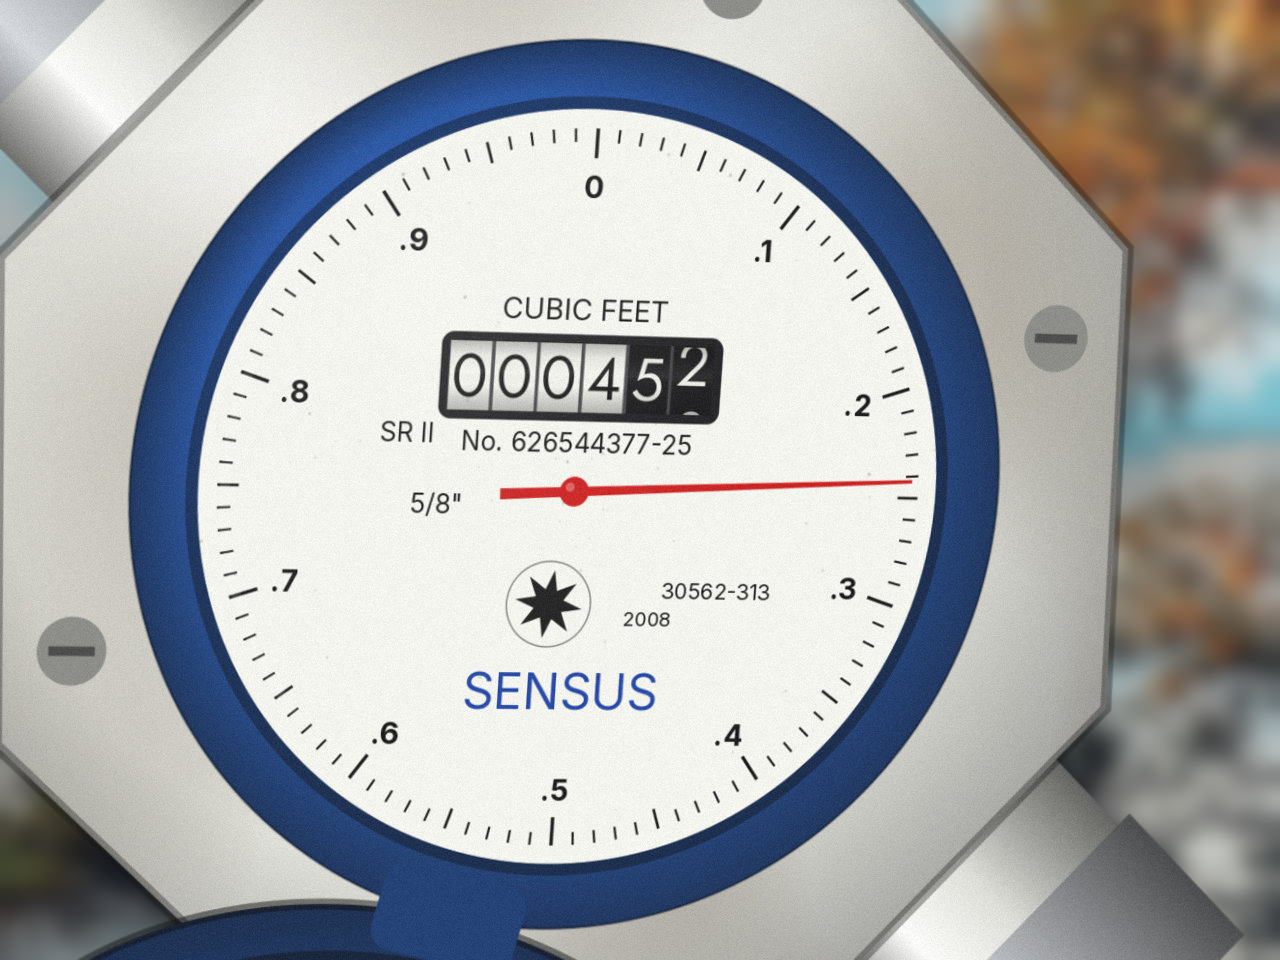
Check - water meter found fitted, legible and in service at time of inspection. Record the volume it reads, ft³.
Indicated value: 452.24 ft³
